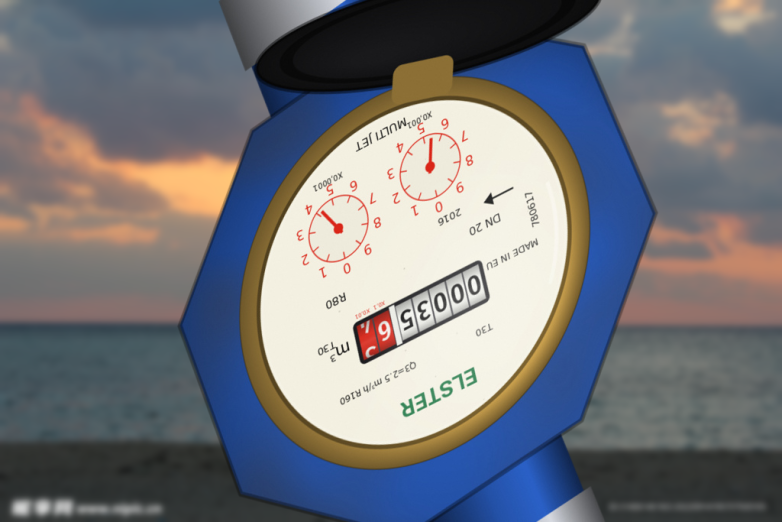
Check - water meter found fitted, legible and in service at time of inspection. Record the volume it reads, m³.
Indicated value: 35.6354 m³
